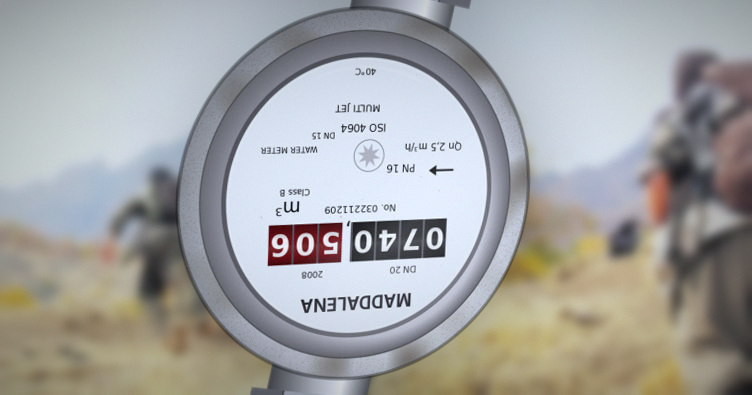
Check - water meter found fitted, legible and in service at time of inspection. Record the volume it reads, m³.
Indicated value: 740.506 m³
